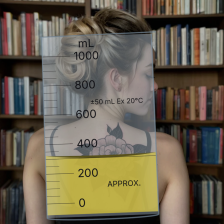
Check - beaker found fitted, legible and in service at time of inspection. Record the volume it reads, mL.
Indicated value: 300 mL
